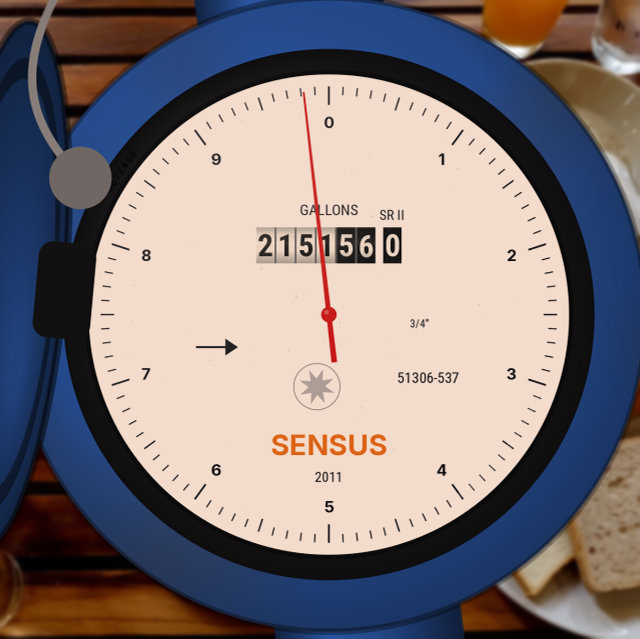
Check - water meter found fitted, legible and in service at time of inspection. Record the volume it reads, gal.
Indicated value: 2151559.8 gal
